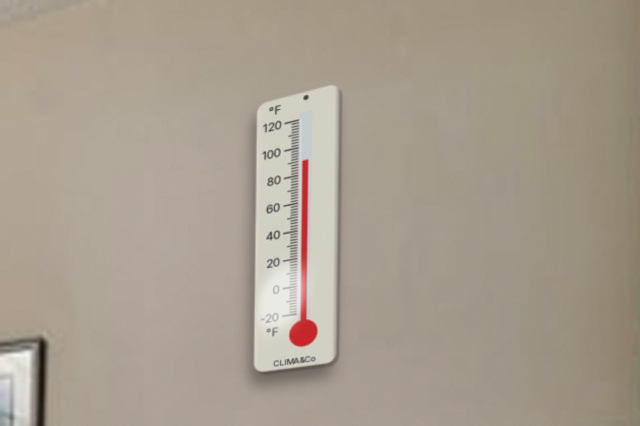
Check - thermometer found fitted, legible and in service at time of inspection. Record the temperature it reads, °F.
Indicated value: 90 °F
